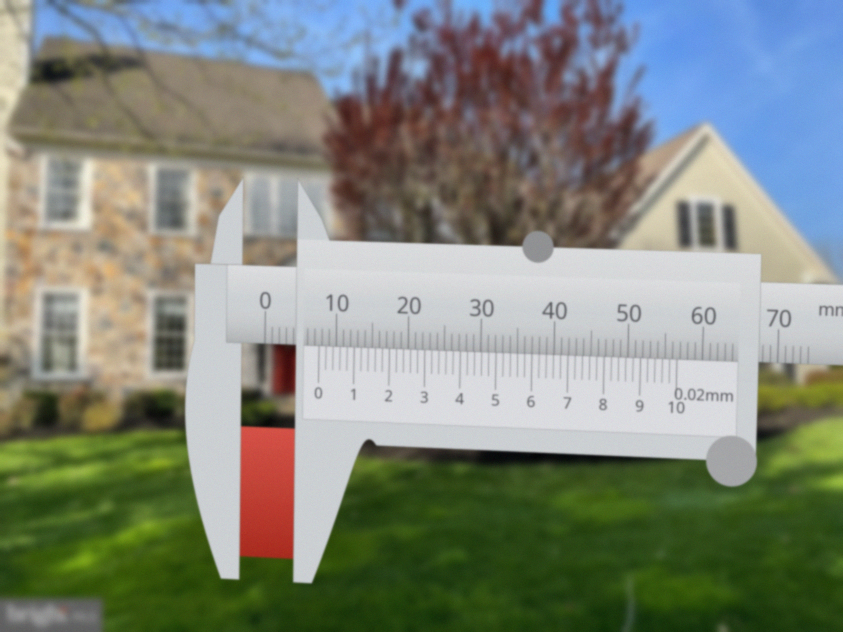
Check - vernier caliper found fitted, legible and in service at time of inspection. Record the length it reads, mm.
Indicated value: 7.6 mm
